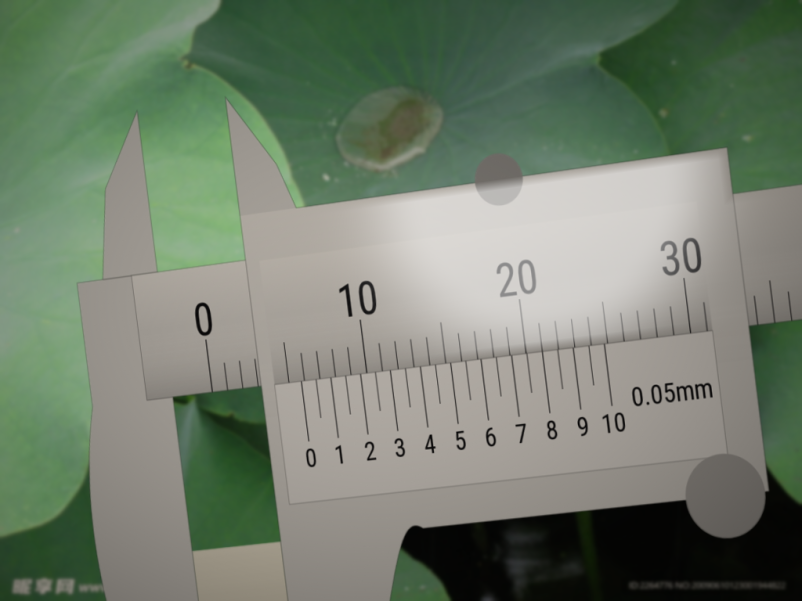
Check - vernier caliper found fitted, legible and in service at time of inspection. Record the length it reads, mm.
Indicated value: 5.8 mm
